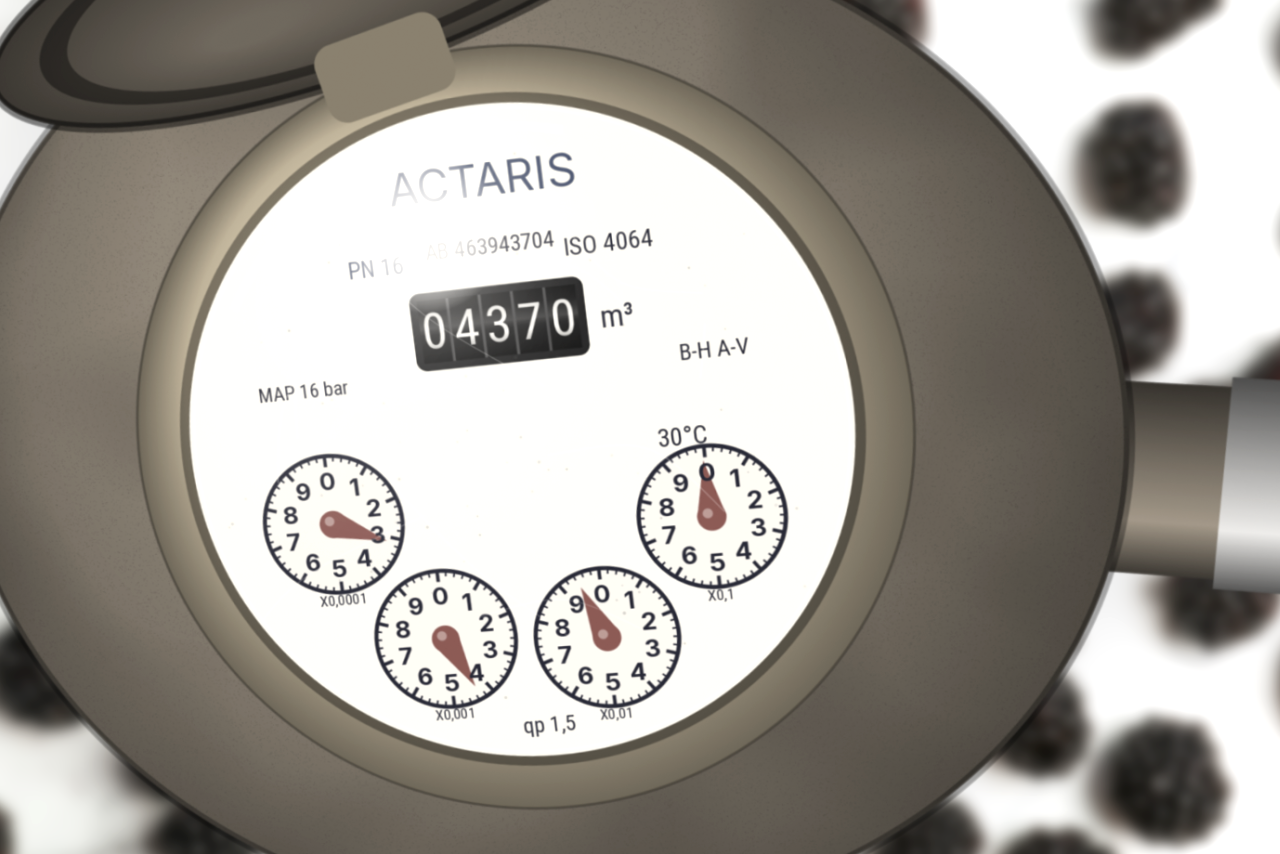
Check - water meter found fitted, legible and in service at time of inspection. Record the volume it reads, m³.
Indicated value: 4369.9943 m³
